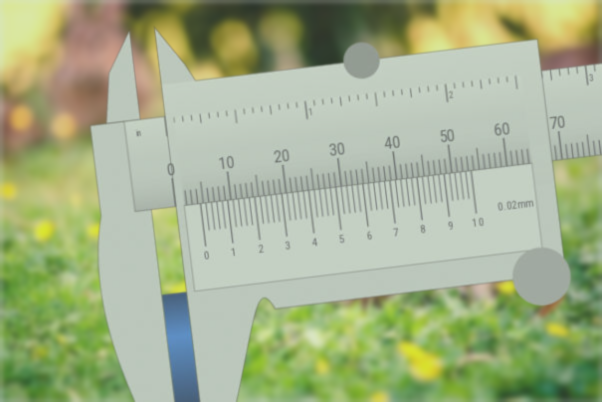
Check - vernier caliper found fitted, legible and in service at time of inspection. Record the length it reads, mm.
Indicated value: 4.5 mm
